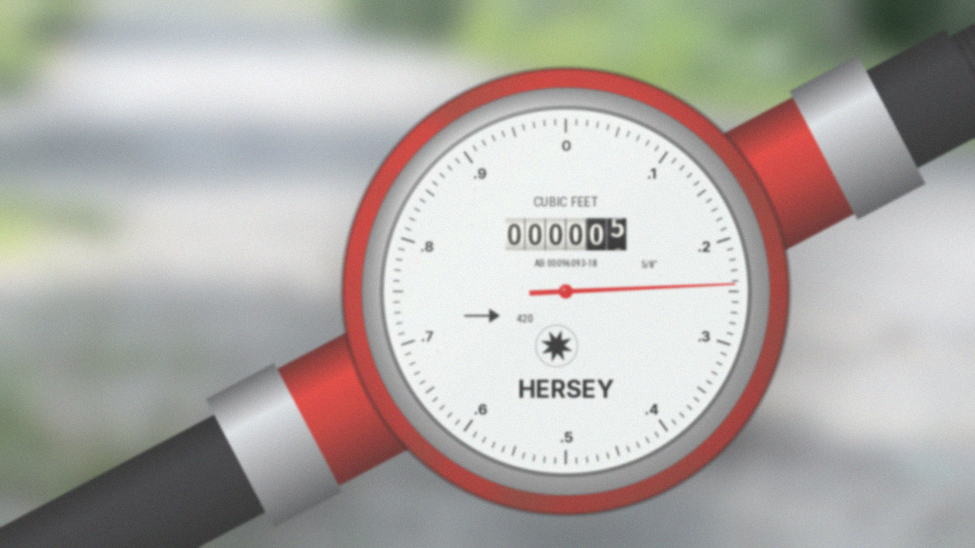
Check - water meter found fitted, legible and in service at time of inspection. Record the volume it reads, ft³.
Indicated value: 5.24 ft³
